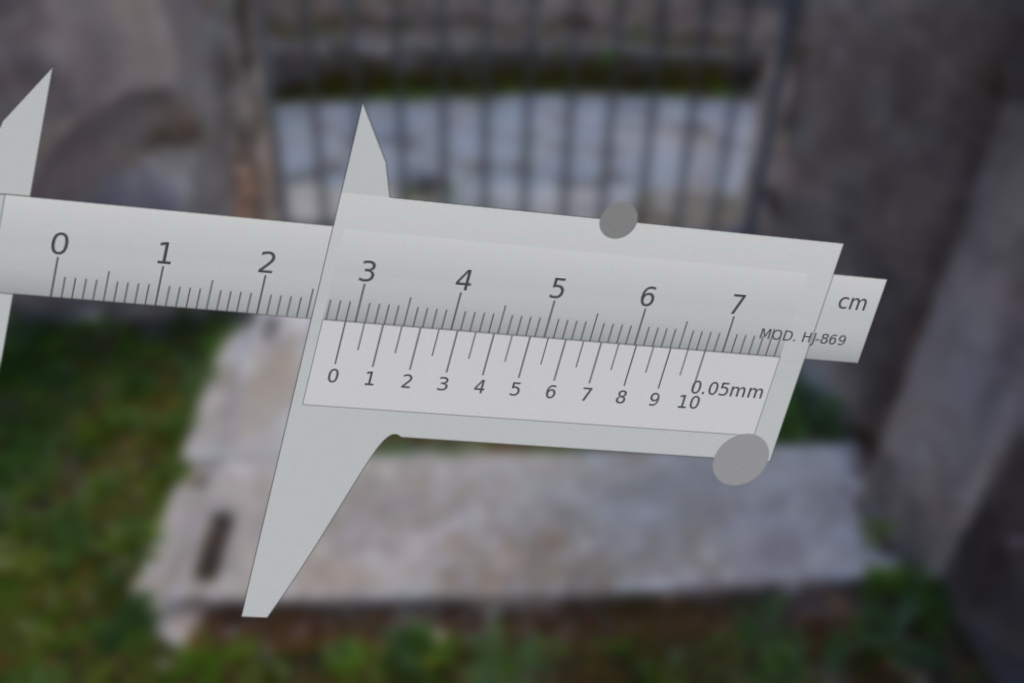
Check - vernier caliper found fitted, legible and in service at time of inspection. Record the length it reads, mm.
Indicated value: 29.0 mm
